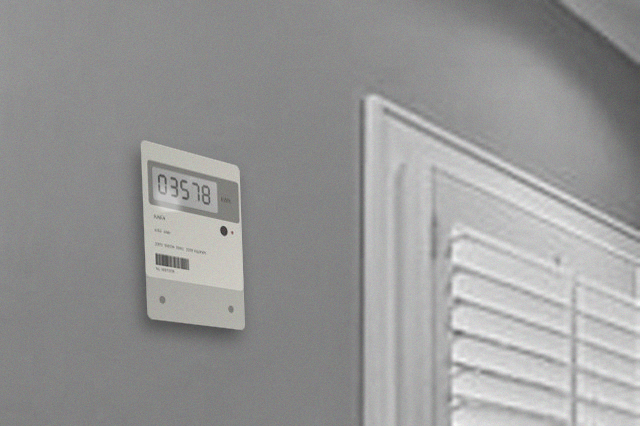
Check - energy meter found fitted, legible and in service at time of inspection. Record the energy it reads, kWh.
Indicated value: 3578 kWh
